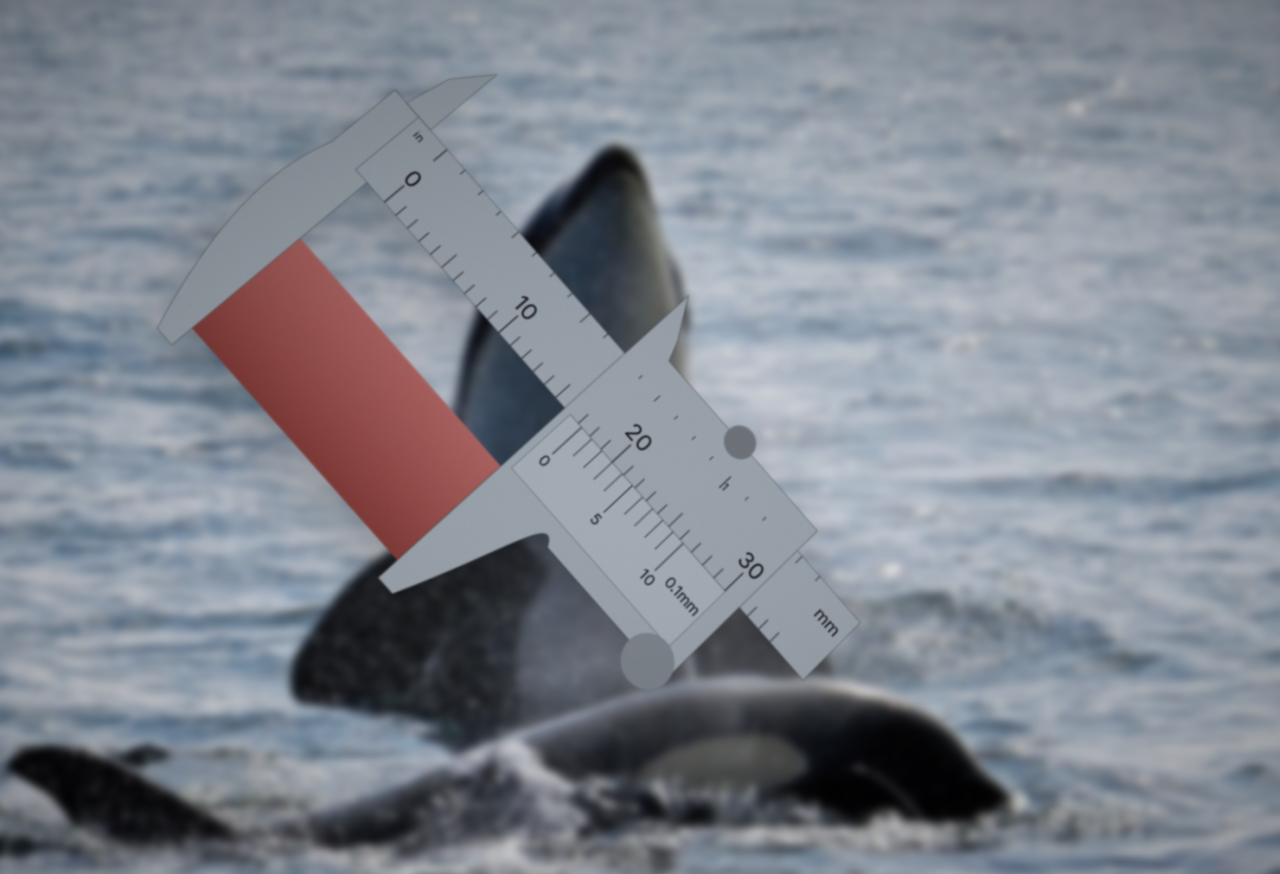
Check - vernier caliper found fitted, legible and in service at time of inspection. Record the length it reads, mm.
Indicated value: 17.3 mm
